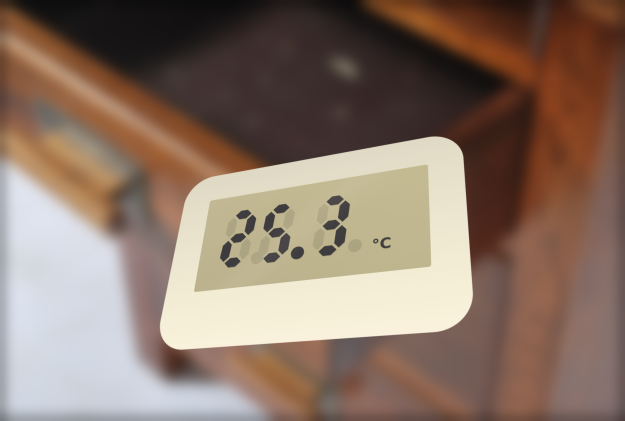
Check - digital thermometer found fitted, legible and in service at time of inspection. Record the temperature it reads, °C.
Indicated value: 25.3 °C
